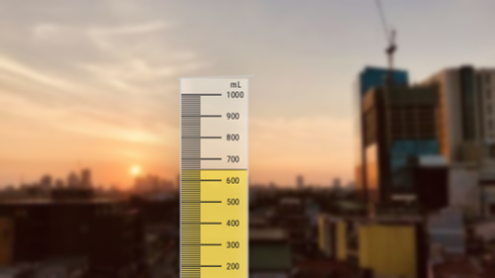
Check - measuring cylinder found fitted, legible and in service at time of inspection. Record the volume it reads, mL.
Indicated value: 650 mL
